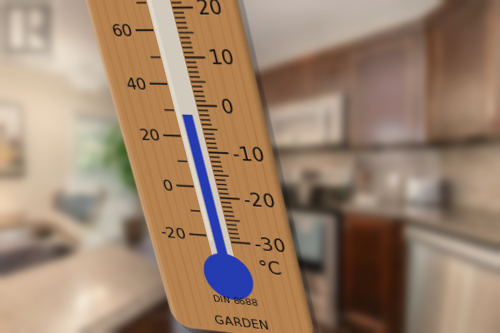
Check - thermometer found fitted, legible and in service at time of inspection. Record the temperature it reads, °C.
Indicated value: -2 °C
